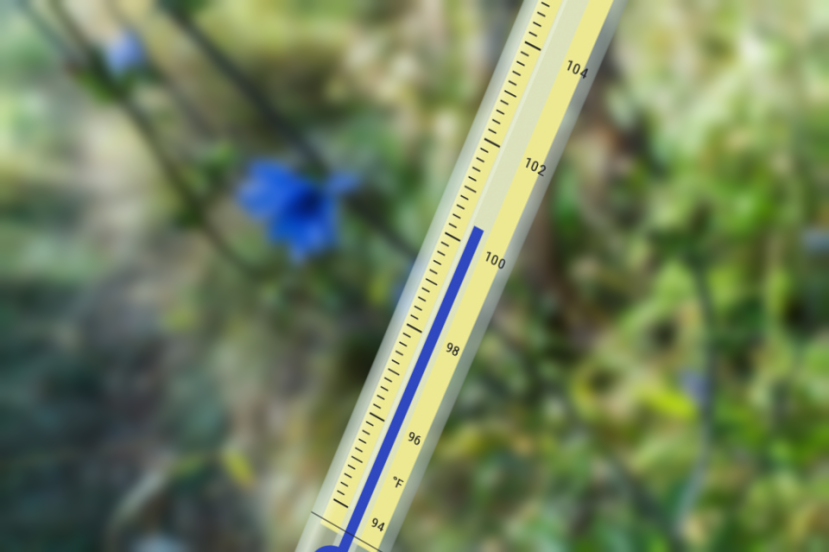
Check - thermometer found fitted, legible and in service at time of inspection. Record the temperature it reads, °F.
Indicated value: 100.4 °F
